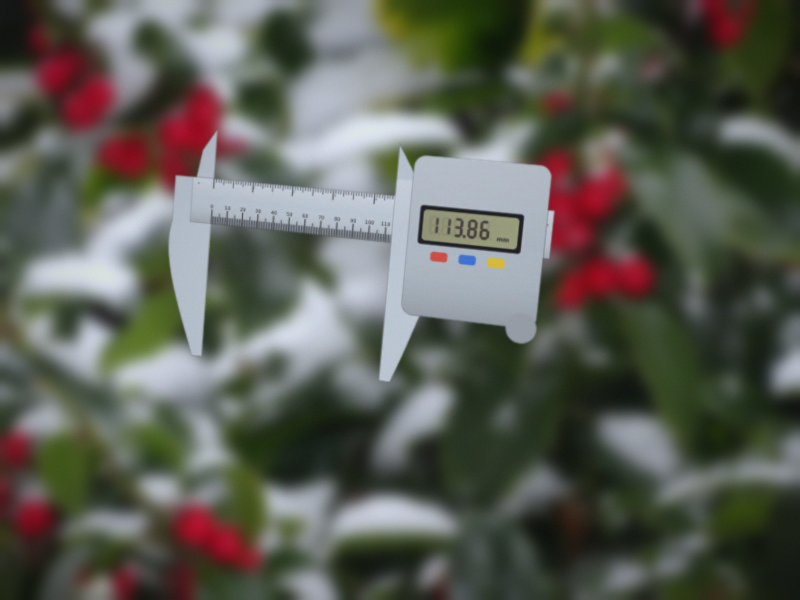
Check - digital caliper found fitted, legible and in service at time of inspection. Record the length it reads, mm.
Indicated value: 113.86 mm
